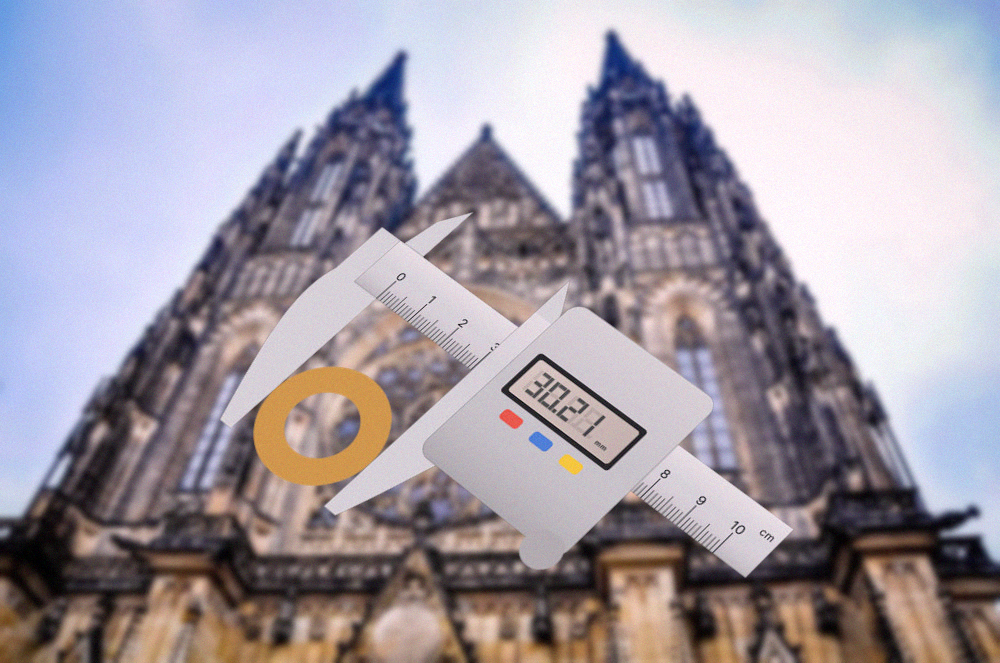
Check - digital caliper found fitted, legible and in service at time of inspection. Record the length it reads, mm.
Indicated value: 30.21 mm
